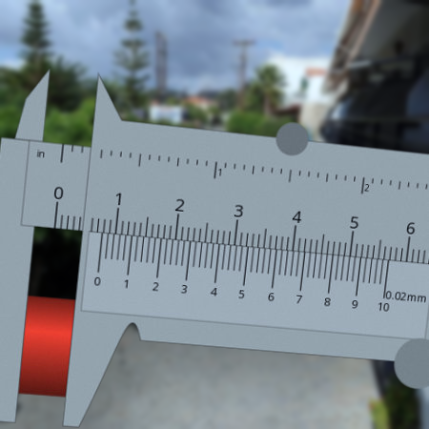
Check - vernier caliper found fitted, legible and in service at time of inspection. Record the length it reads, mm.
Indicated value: 7.8 mm
